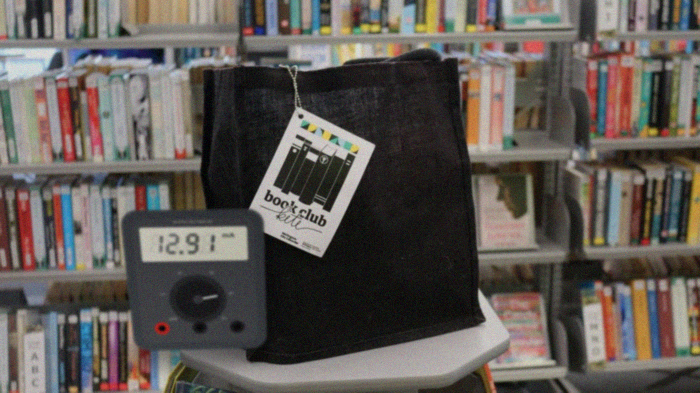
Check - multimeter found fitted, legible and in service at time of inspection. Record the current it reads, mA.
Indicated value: 12.91 mA
